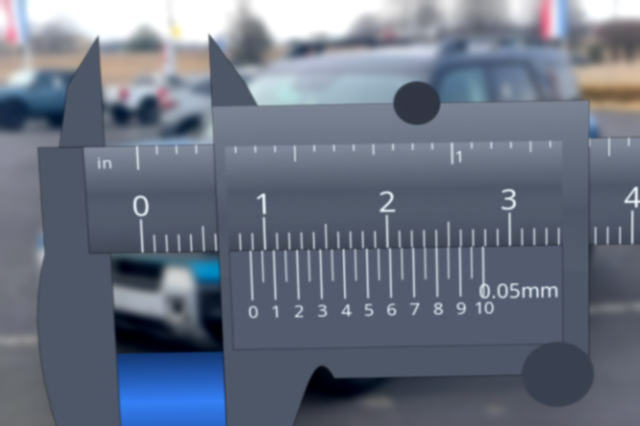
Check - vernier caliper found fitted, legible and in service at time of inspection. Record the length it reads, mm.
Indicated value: 8.8 mm
